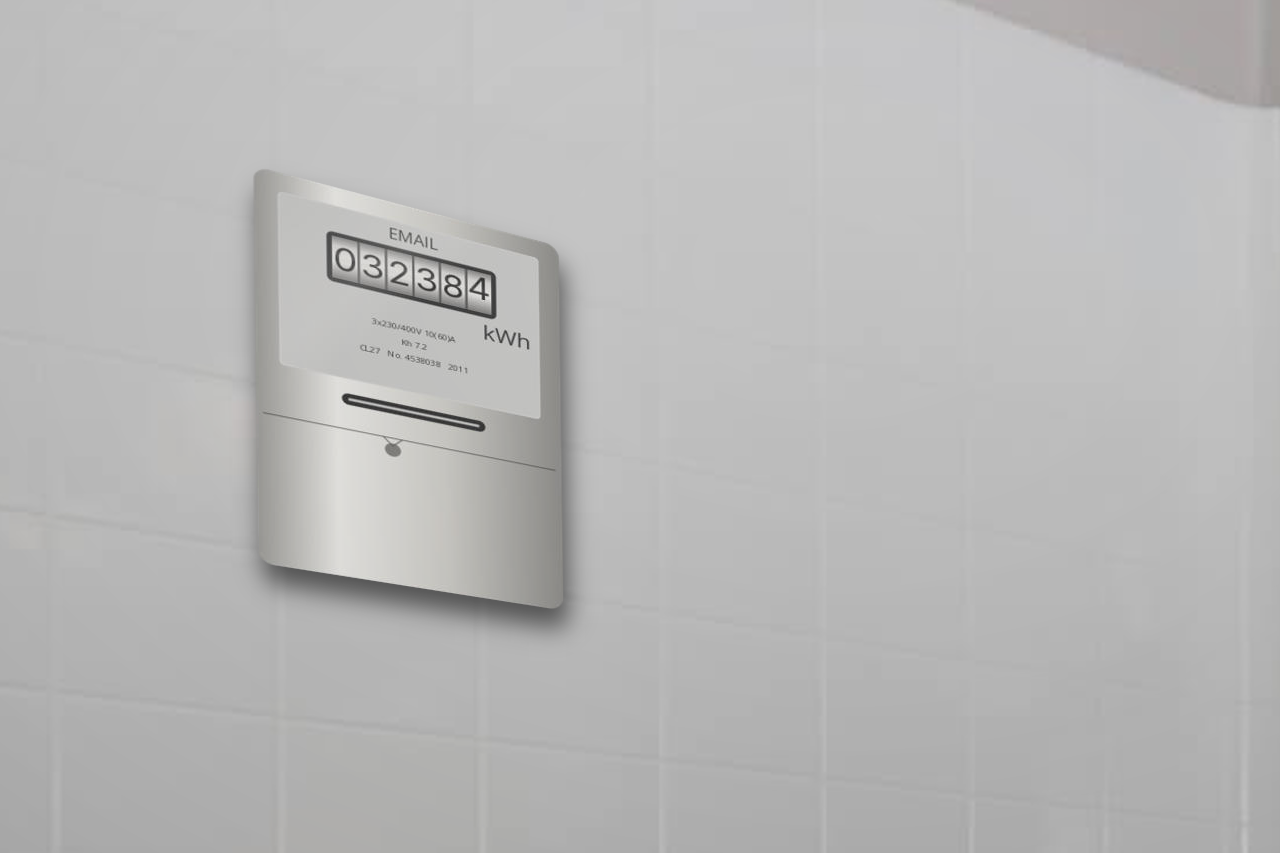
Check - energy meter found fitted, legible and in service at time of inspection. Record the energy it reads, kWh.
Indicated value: 32384 kWh
